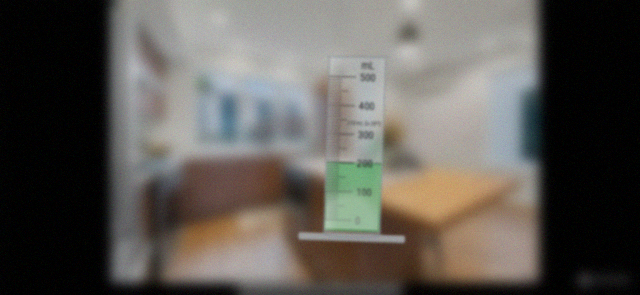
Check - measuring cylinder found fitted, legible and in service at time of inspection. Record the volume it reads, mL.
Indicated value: 200 mL
